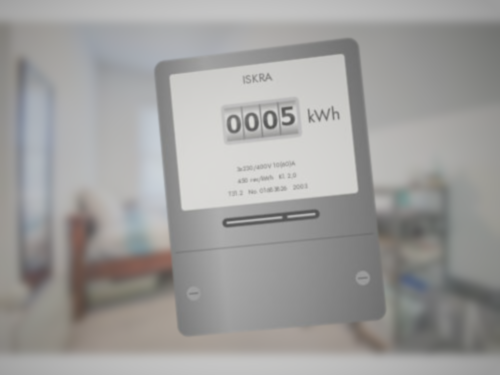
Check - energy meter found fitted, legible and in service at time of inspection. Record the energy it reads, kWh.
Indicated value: 5 kWh
